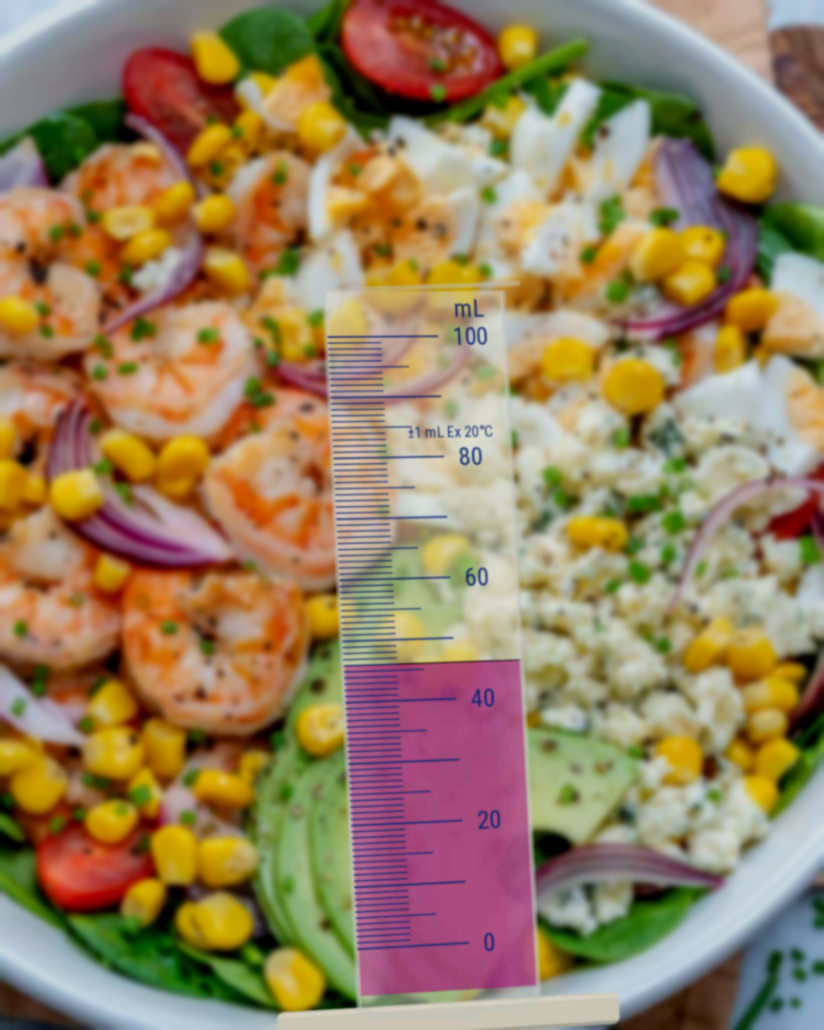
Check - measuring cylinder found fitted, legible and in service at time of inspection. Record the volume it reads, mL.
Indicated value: 46 mL
